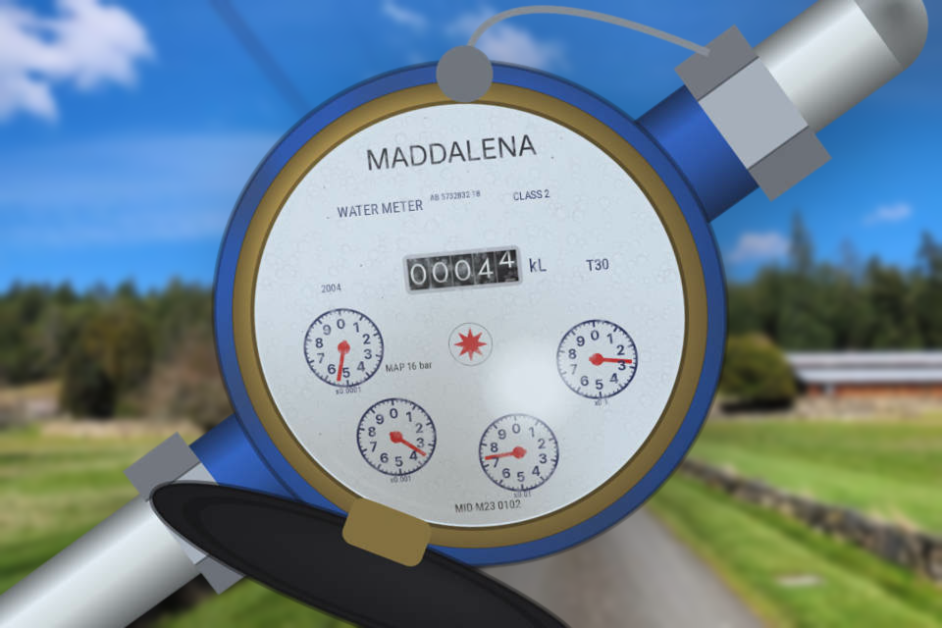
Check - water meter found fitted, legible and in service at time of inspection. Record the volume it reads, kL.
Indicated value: 44.2735 kL
